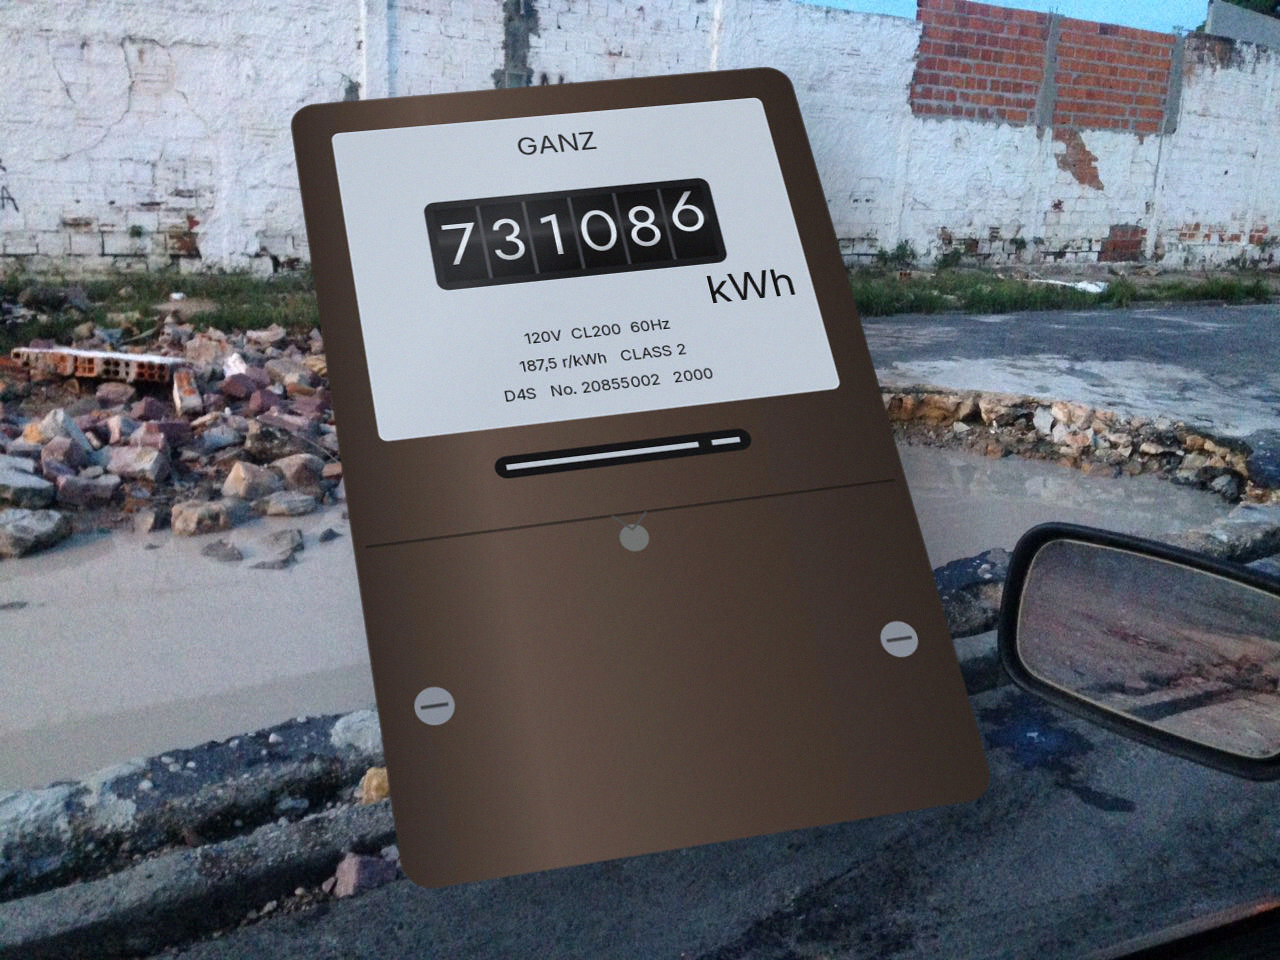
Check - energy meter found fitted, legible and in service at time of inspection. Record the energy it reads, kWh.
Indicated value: 731086 kWh
